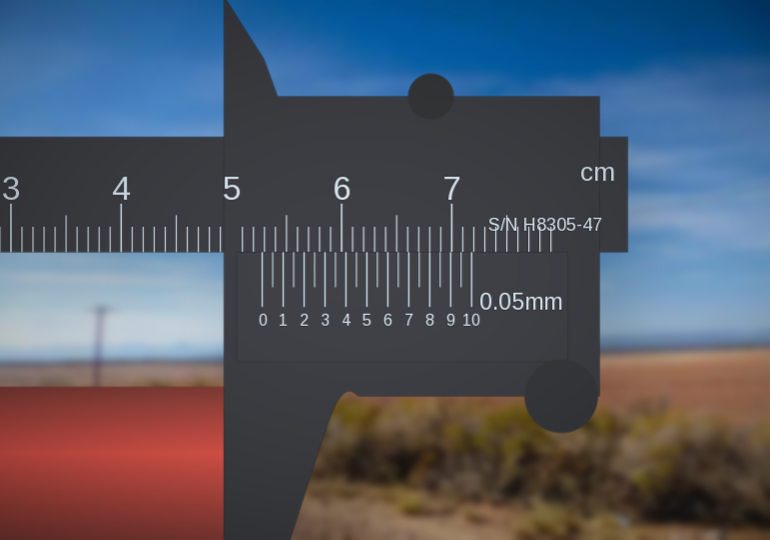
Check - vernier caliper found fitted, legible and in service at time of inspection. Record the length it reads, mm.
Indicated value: 52.8 mm
